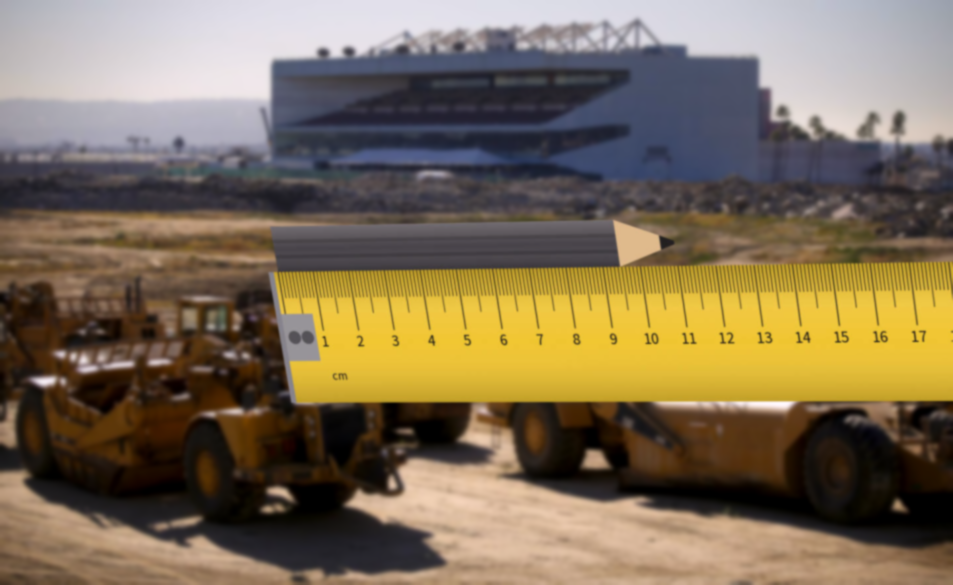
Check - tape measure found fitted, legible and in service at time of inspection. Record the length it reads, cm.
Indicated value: 11 cm
